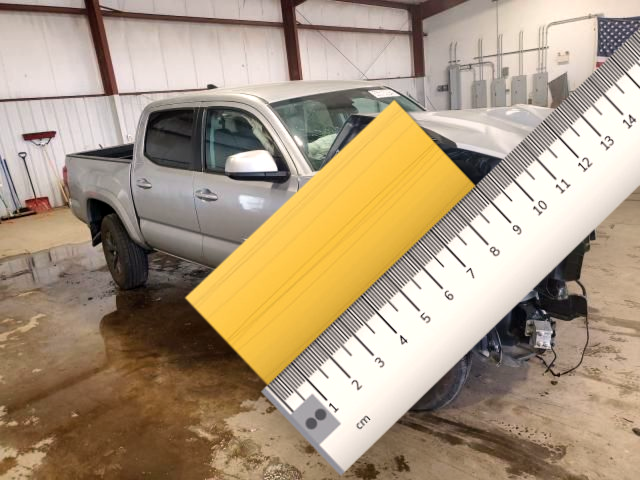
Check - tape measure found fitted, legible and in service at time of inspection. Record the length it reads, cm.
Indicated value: 9 cm
